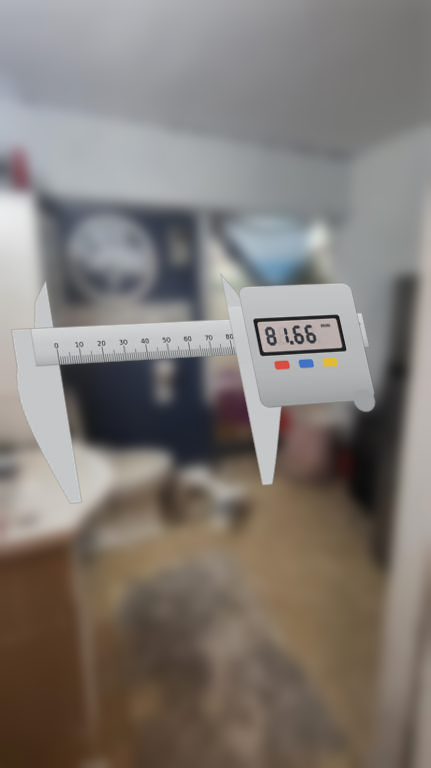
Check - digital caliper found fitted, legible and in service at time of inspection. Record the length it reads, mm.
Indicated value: 81.66 mm
